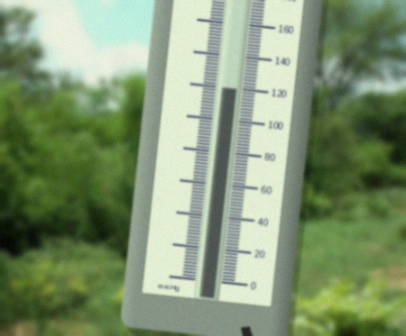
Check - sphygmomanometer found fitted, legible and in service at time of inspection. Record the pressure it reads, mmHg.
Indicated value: 120 mmHg
